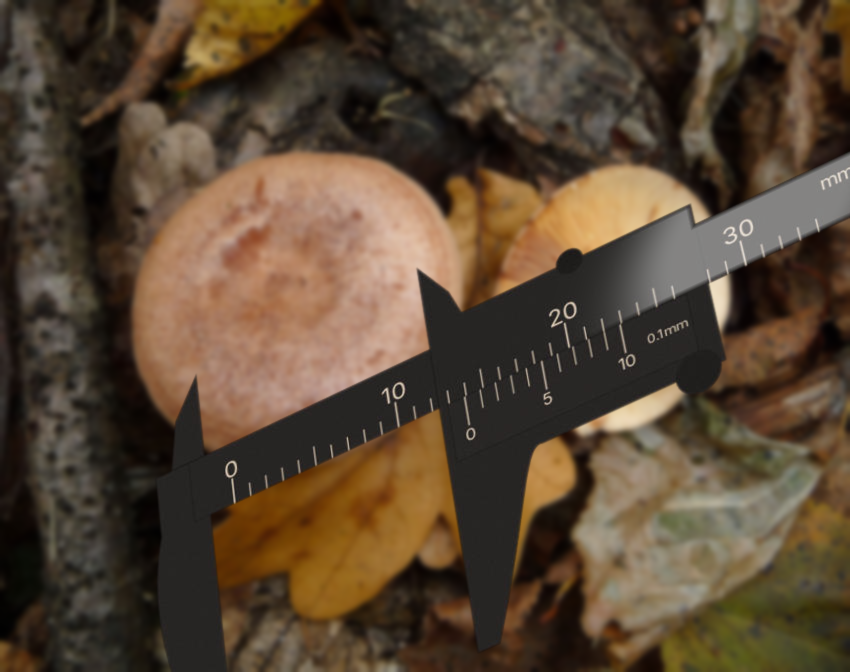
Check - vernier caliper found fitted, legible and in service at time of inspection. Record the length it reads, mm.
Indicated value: 13.9 mm
